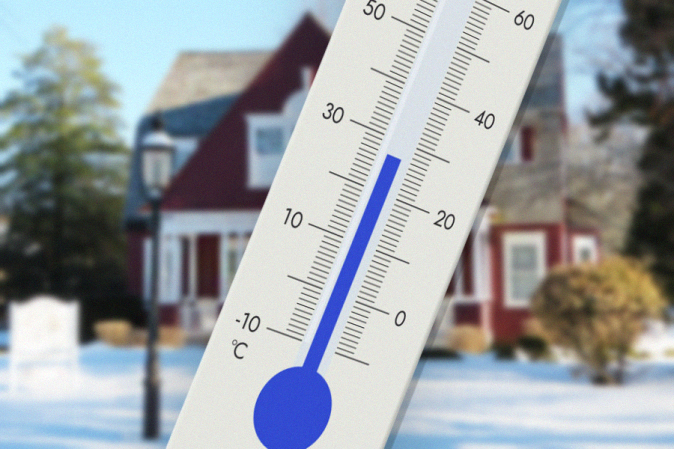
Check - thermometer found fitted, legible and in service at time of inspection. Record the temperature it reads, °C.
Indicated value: 27 °C
